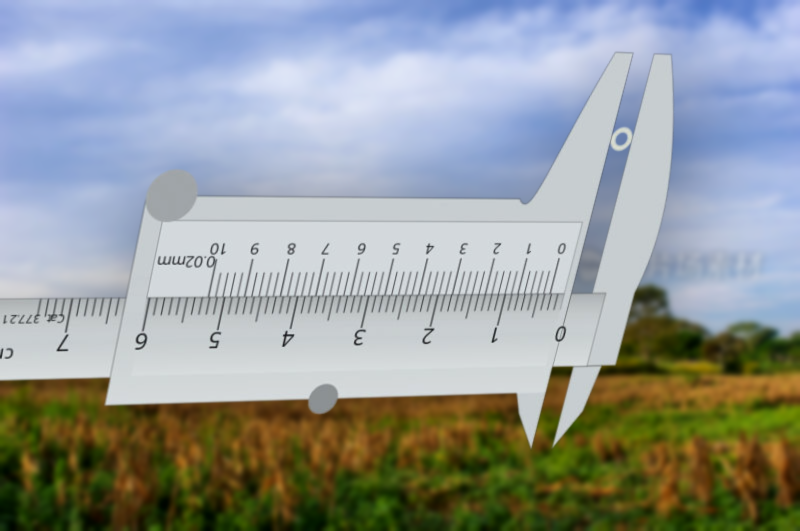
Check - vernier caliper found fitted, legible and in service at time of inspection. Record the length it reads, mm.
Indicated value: 3.2 mm
